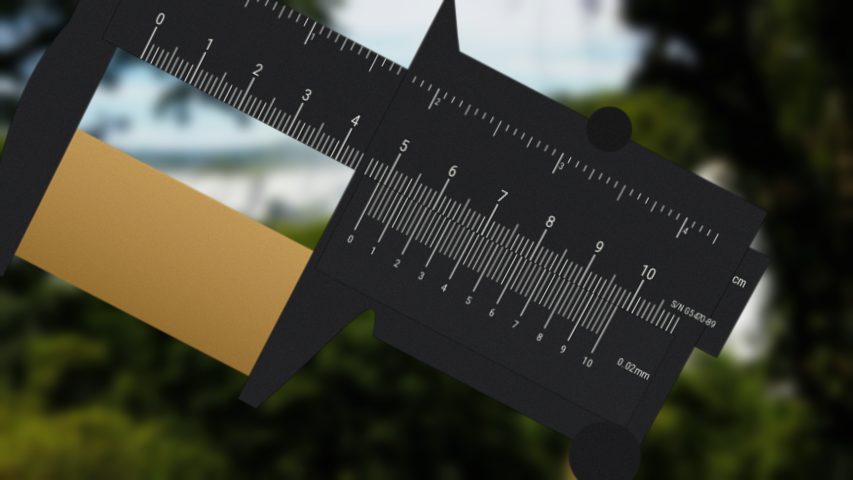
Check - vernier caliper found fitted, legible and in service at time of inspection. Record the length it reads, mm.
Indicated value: 49.0 mm
